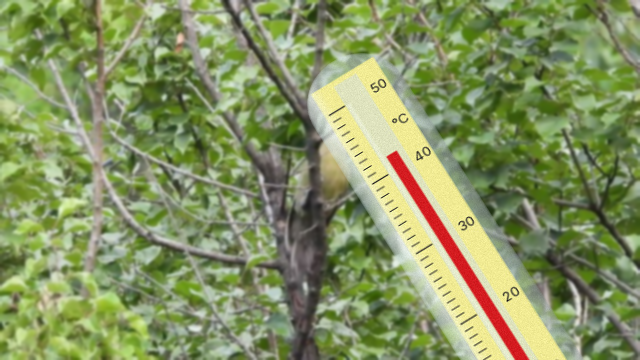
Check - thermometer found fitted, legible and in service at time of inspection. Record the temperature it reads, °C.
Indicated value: 42 °C
